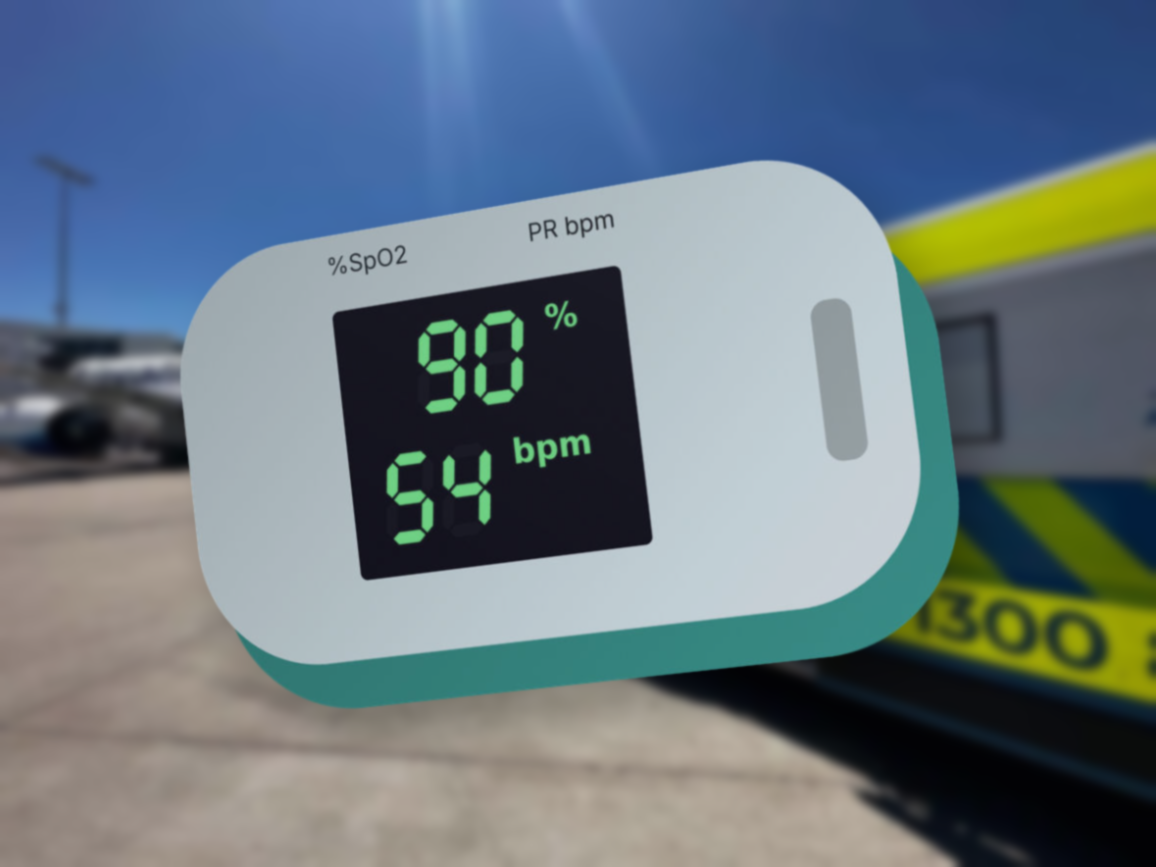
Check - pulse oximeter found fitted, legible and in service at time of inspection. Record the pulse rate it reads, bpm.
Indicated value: 54 bpm
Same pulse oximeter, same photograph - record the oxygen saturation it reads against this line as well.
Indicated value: 90 %
